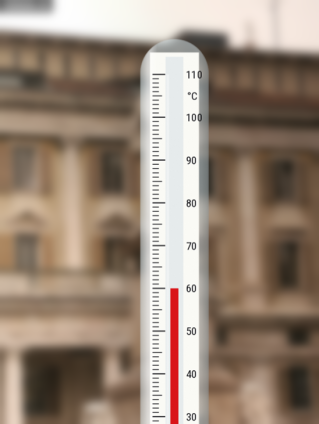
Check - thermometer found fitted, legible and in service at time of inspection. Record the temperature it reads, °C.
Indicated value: 60 °C
